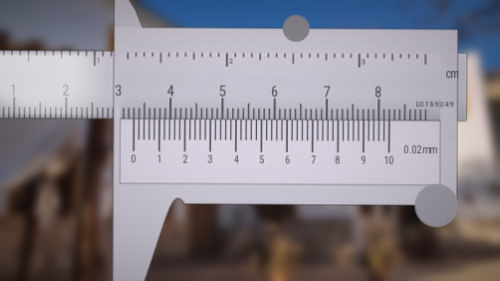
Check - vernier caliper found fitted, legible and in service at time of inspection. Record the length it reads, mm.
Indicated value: 33.0 mm
